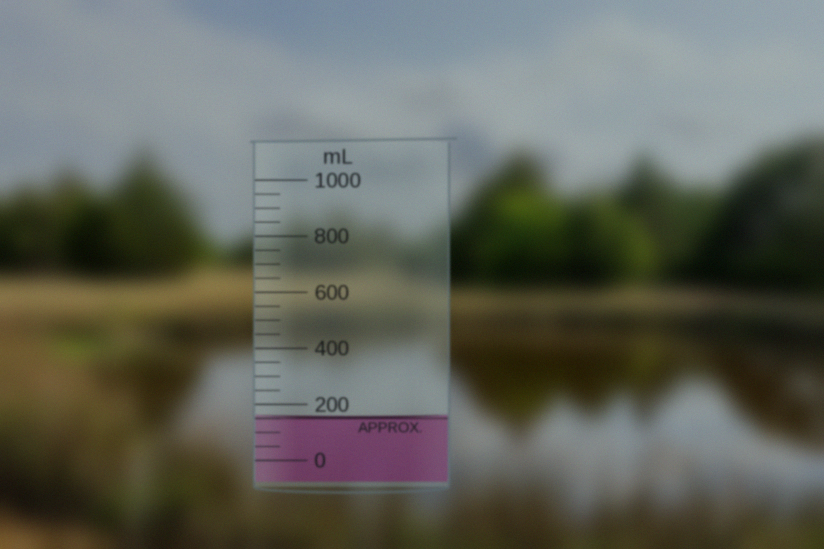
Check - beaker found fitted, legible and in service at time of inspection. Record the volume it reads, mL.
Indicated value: 150 mL
